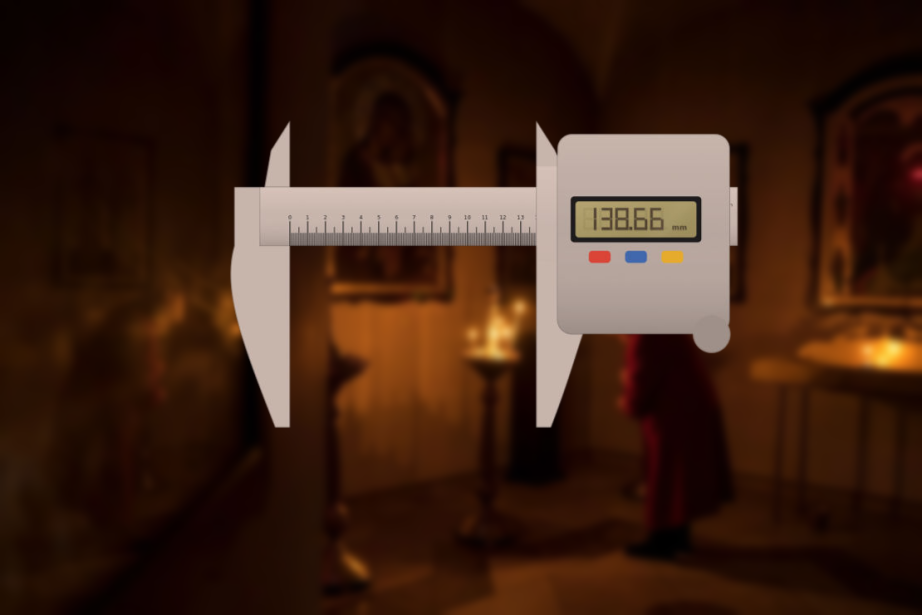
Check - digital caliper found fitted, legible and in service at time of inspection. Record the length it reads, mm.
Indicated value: 138.66 mm
